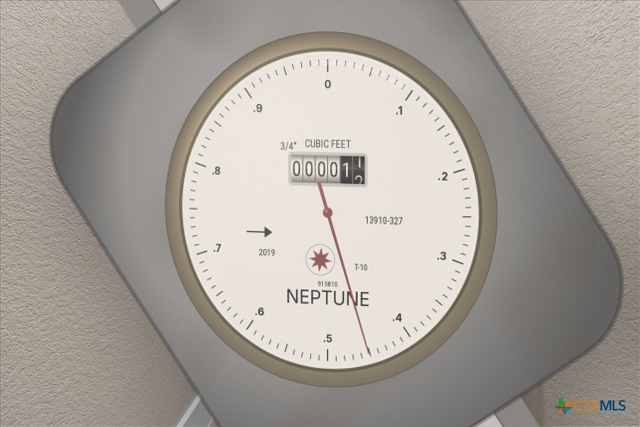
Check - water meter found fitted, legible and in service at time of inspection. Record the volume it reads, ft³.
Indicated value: 11.45 ft³
